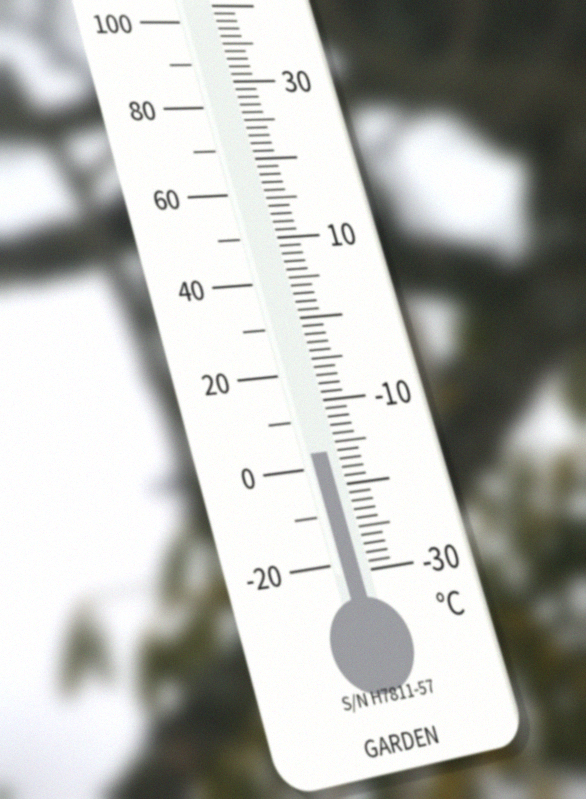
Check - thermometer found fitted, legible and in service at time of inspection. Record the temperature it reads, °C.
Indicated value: -16 °C
